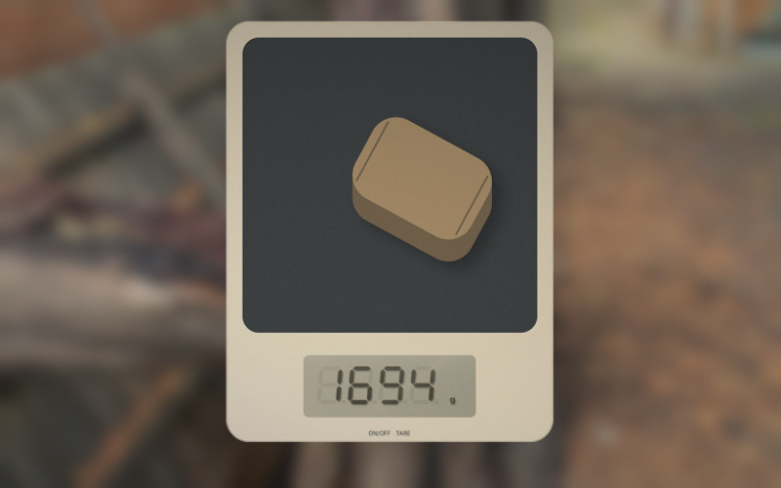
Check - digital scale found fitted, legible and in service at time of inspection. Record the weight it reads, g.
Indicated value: 1694 g
